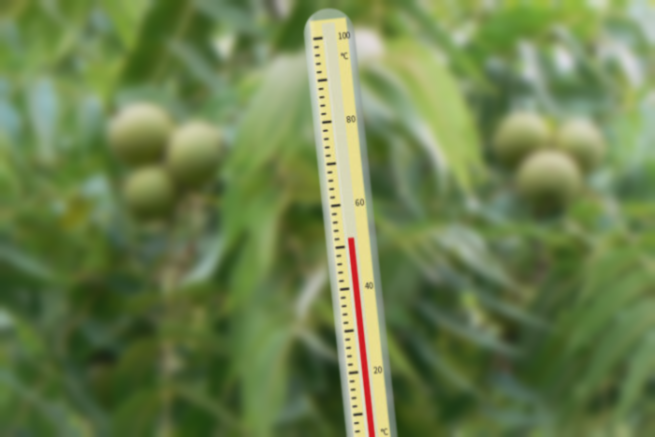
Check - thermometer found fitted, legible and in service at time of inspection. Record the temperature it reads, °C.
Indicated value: 52 °C
